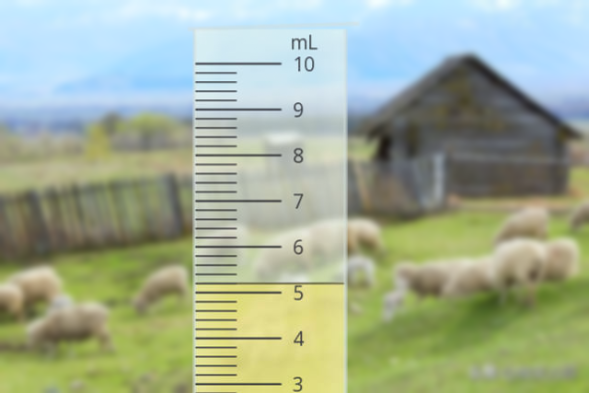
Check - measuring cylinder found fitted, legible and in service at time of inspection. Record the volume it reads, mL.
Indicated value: 5.2 mL
